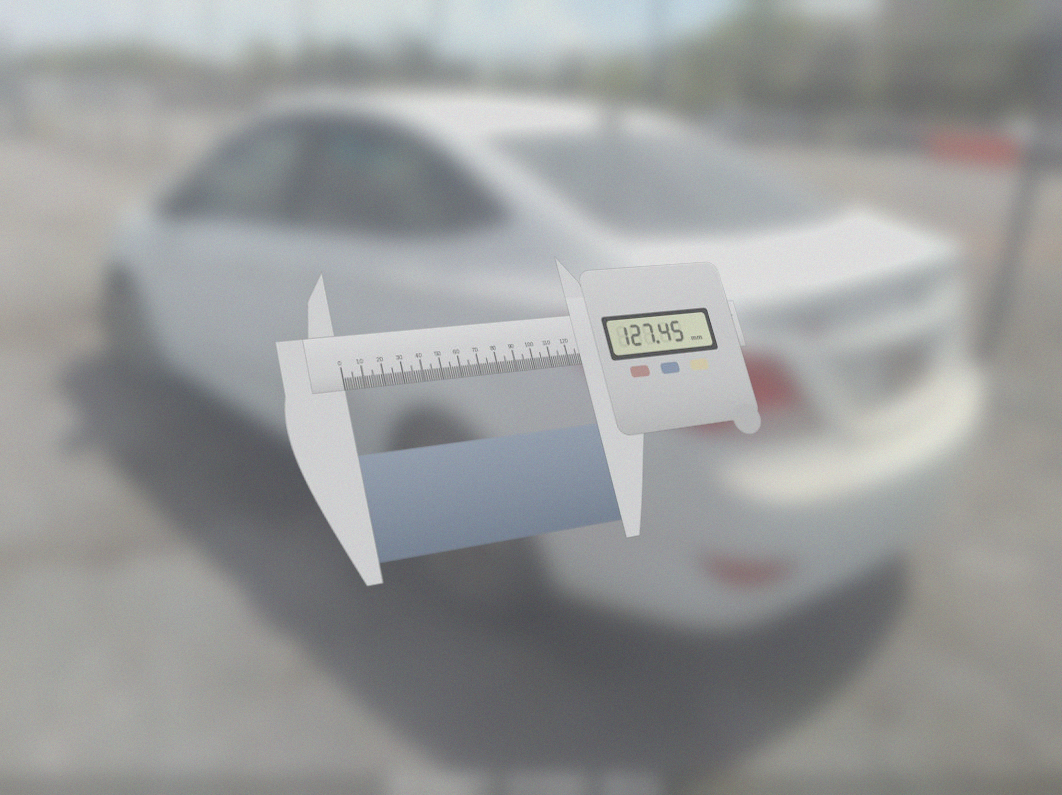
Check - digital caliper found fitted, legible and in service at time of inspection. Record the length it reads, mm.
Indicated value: 127.45 mm
